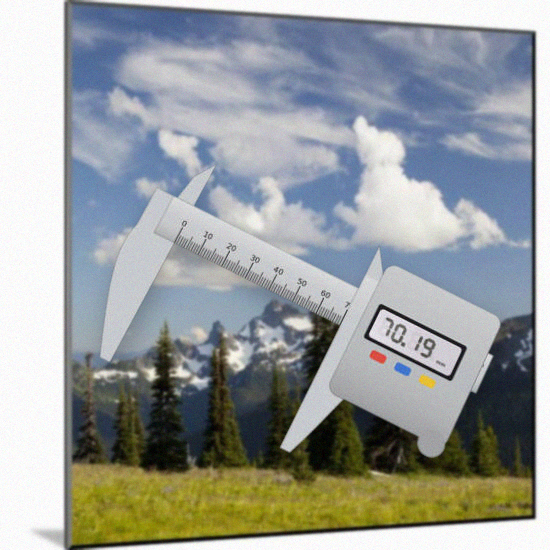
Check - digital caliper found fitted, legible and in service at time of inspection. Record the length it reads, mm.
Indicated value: 70.19 mm
